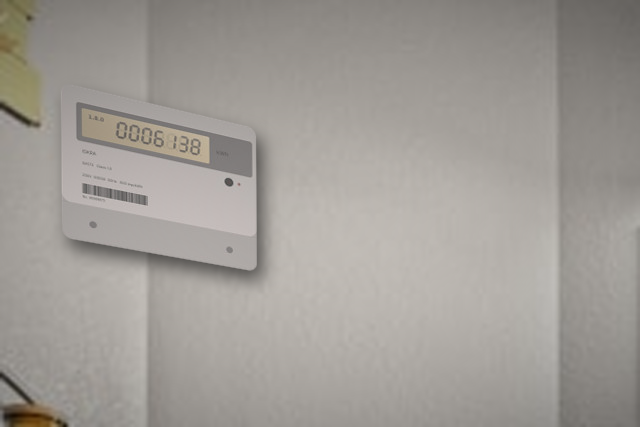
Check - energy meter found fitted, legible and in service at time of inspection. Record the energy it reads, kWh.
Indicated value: 6138 kWh
